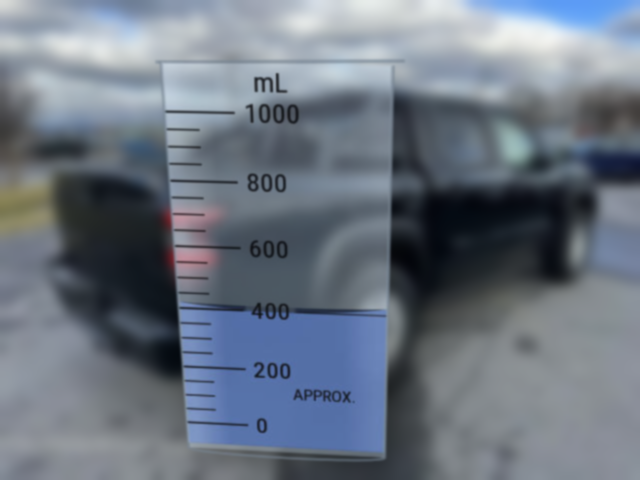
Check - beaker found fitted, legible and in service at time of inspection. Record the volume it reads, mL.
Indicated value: 400 mL
